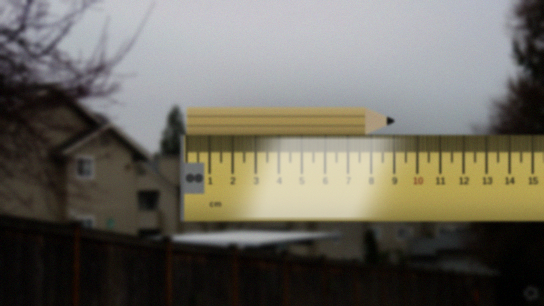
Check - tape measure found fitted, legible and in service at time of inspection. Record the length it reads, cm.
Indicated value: 9 cm
